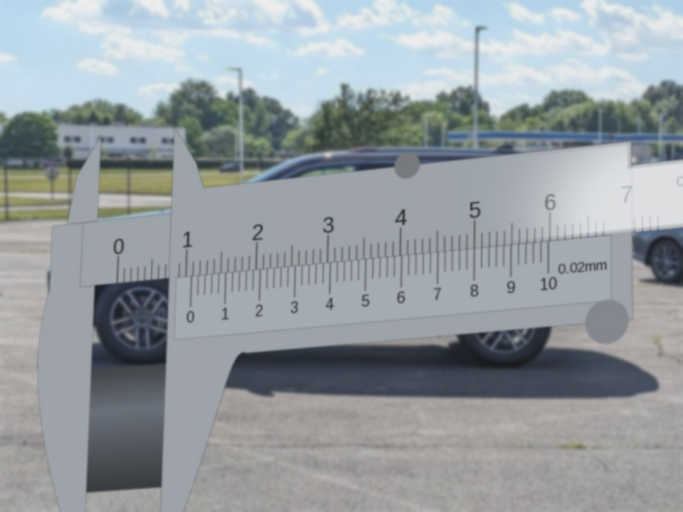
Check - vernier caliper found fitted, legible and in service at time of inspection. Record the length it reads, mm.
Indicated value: 10.8 mm
